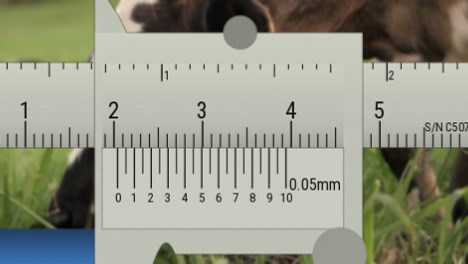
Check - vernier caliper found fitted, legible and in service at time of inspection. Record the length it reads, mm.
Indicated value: 20.4 mm
